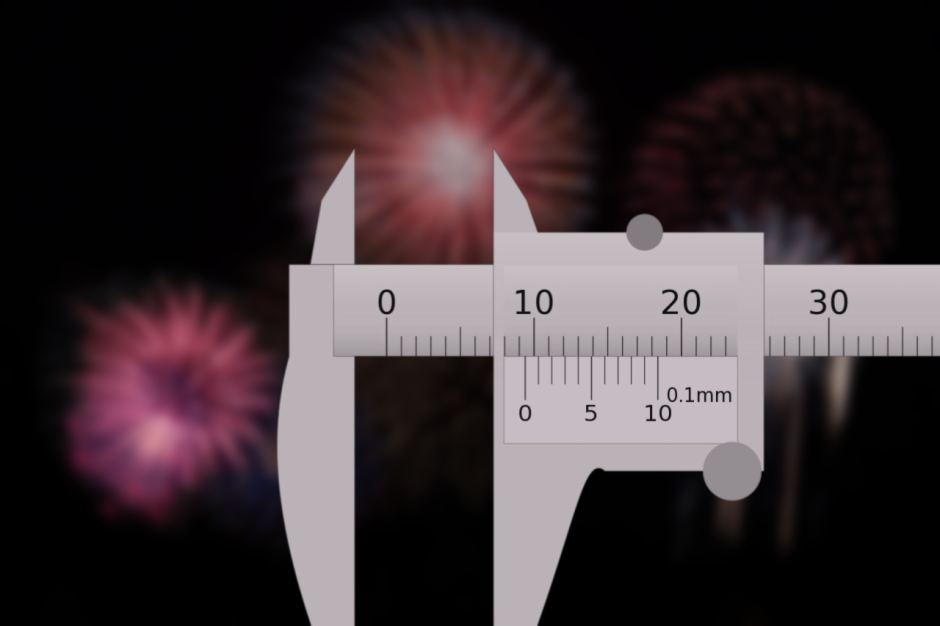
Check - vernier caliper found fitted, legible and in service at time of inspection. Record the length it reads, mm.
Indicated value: 9.4 mm
